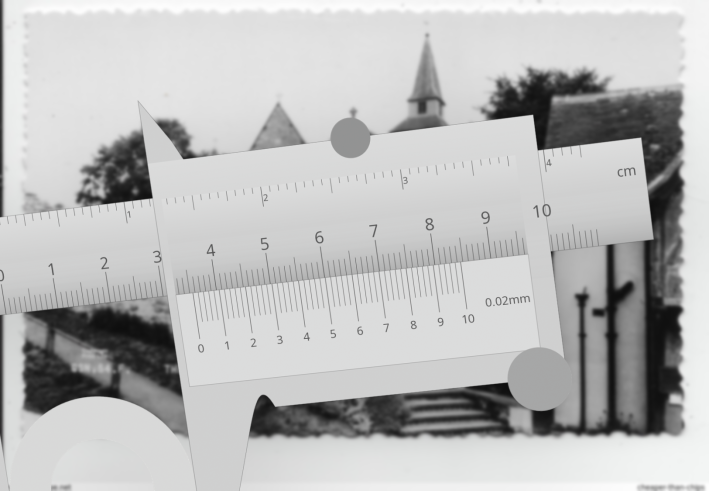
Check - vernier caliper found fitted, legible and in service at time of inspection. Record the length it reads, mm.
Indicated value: 35.6 mm
